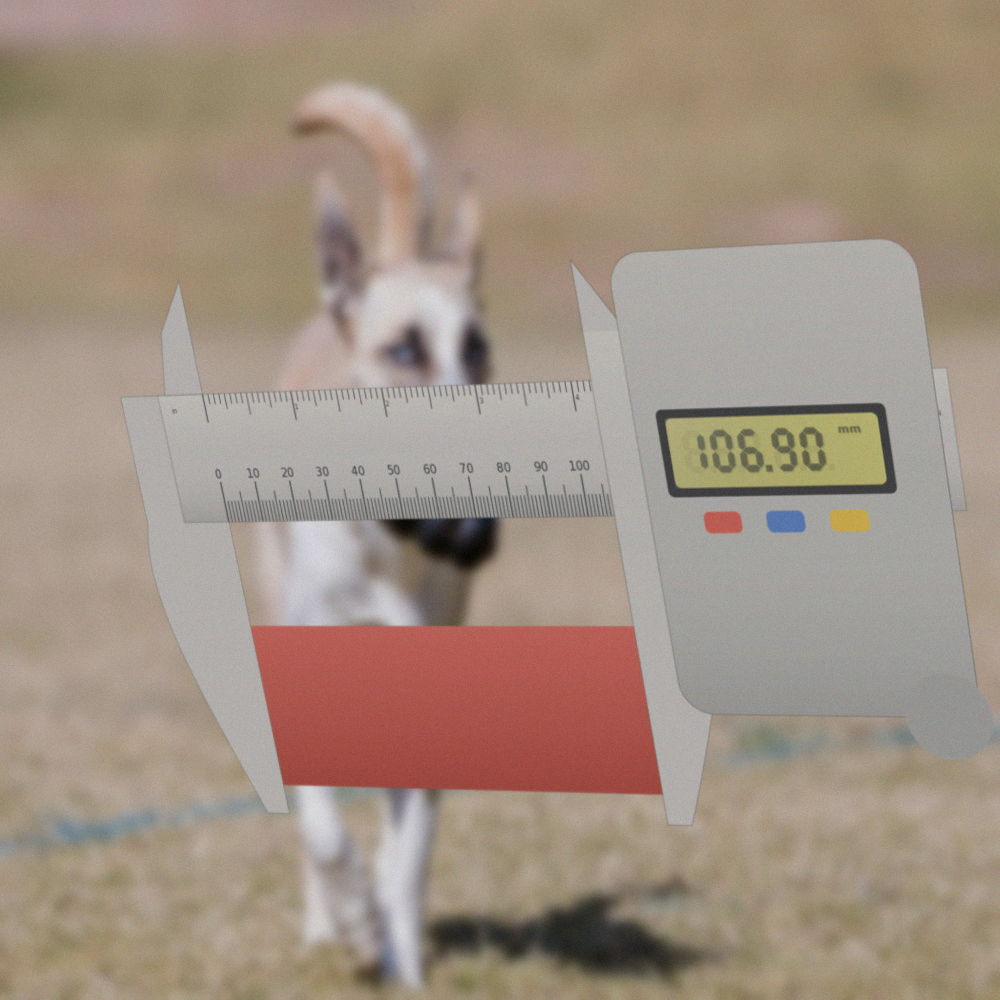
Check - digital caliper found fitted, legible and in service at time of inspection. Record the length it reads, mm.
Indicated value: 106.90 mm
